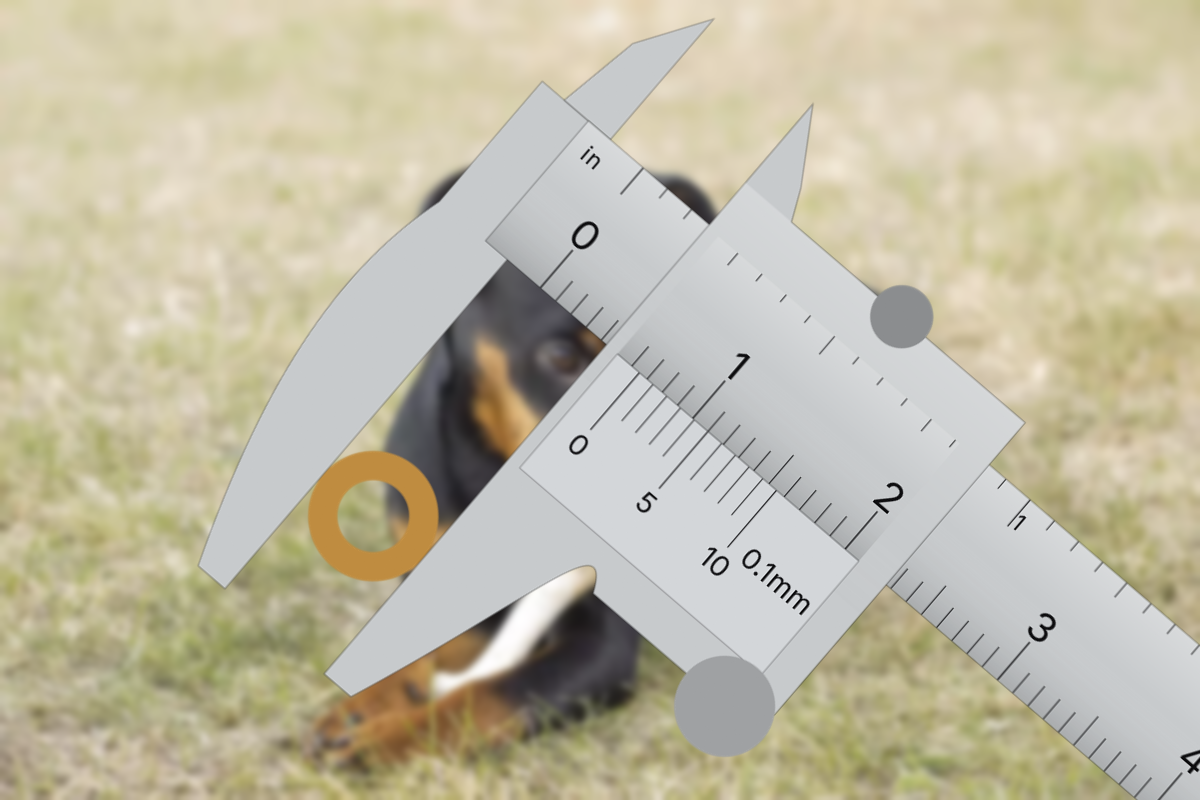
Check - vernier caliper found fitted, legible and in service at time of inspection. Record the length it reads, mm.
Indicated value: 6.5 mm
